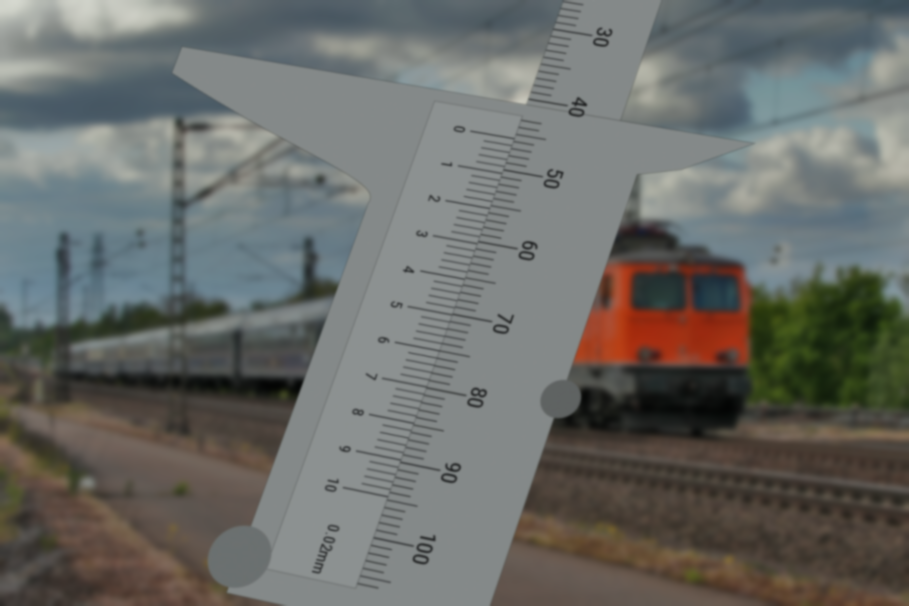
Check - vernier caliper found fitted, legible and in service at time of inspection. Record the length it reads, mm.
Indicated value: 45.6 mm
